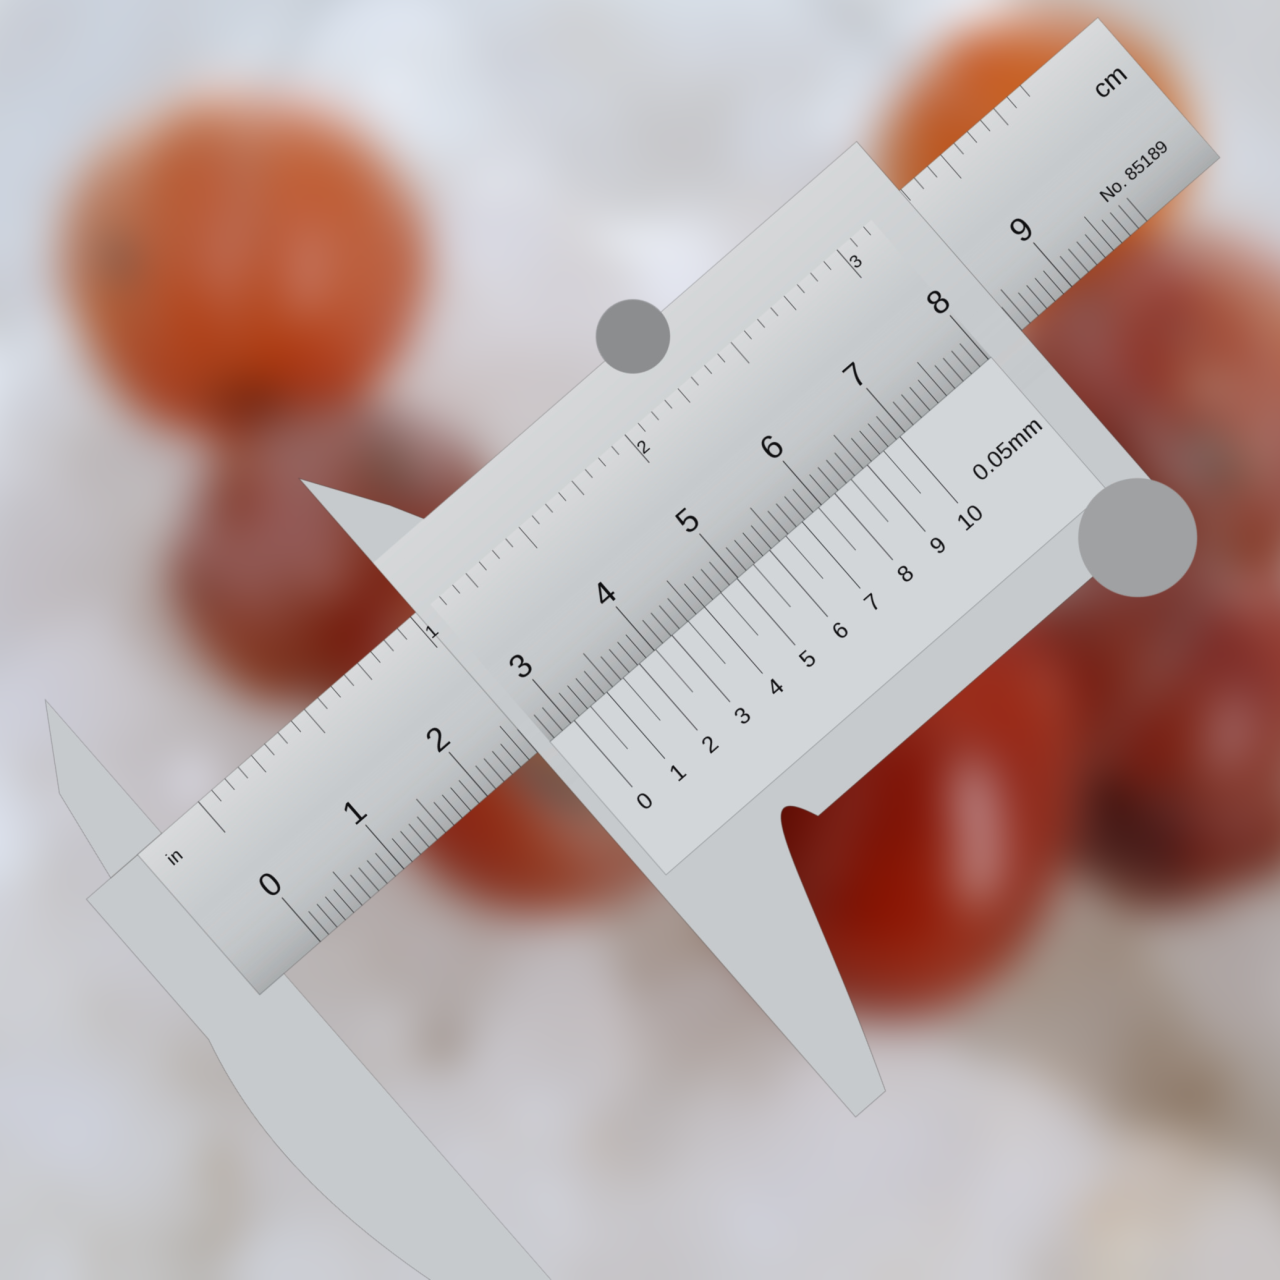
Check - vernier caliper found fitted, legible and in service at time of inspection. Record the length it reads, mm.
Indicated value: 30.4 mm
